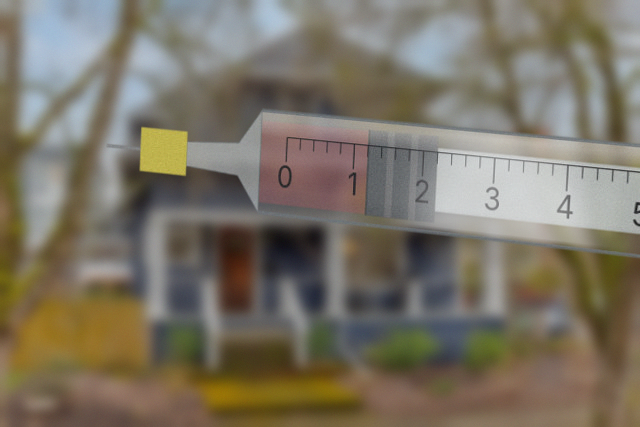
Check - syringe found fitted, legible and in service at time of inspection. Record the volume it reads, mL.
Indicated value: 1.2 mL
